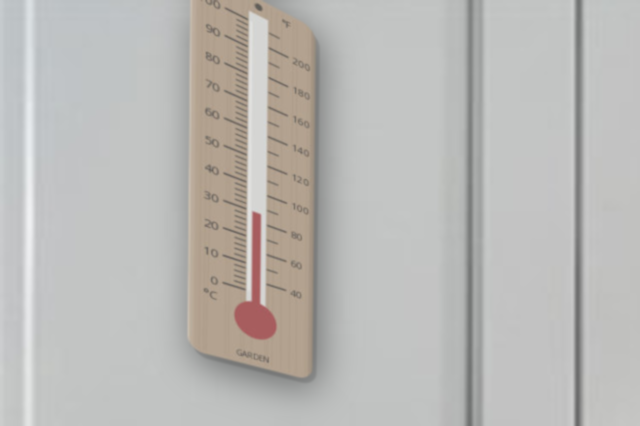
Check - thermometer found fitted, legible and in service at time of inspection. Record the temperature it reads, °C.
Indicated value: 30 °C
